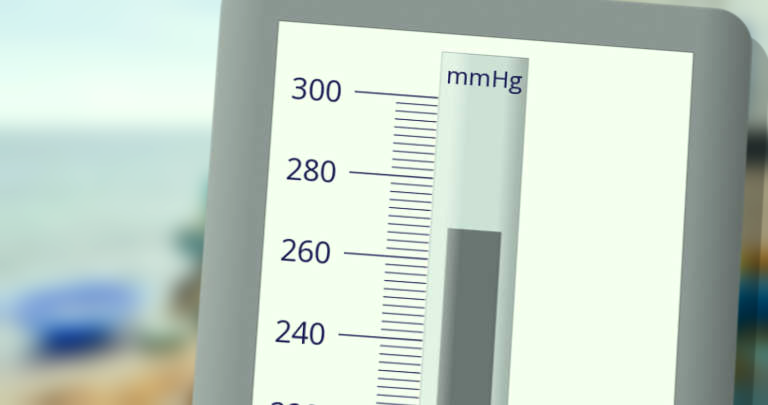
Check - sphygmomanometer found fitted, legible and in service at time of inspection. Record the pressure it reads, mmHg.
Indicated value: 268 mmHg
